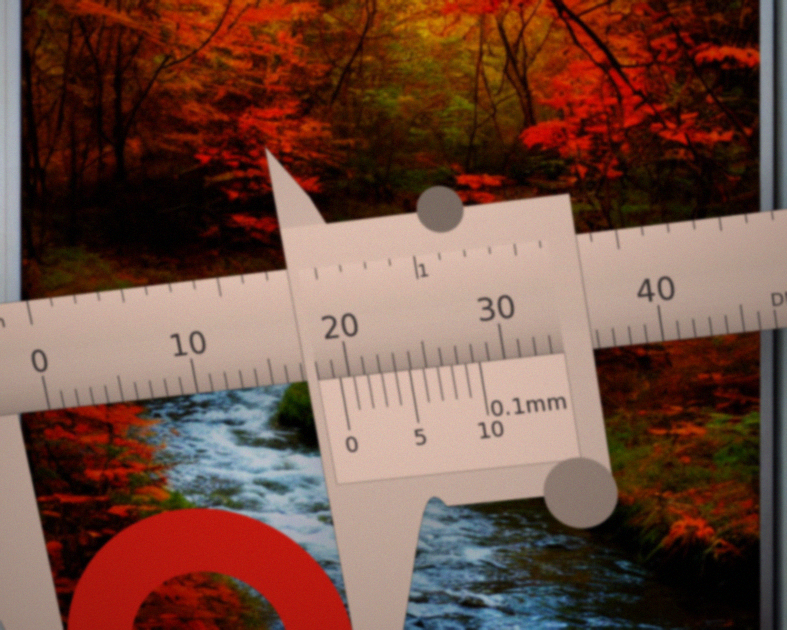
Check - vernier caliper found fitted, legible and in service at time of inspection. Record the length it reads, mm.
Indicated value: 19.4 mm
